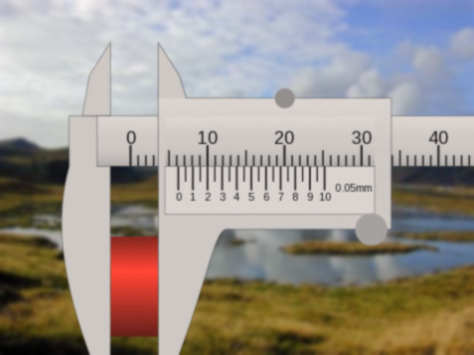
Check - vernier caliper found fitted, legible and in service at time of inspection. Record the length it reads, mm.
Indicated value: 6.2 mm
